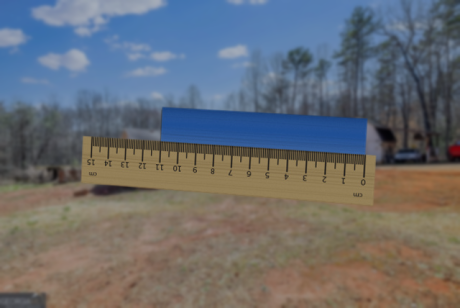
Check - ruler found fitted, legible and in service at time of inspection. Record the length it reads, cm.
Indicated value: 11 cm
